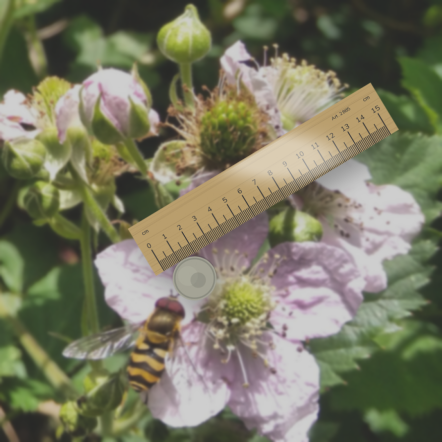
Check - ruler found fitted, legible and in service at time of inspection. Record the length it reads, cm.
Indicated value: 2.5 cm
